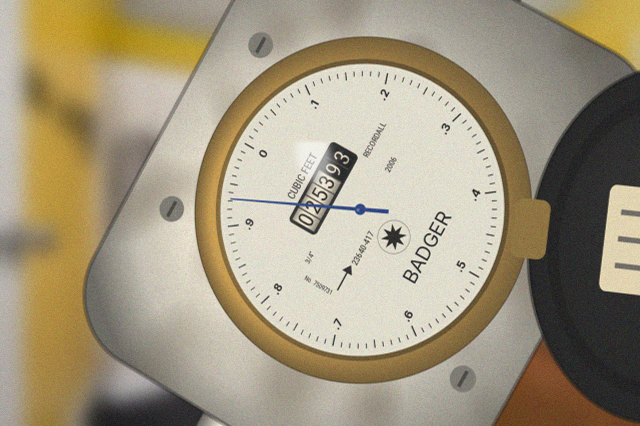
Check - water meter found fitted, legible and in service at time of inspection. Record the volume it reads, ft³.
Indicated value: 25392.93 ft³
